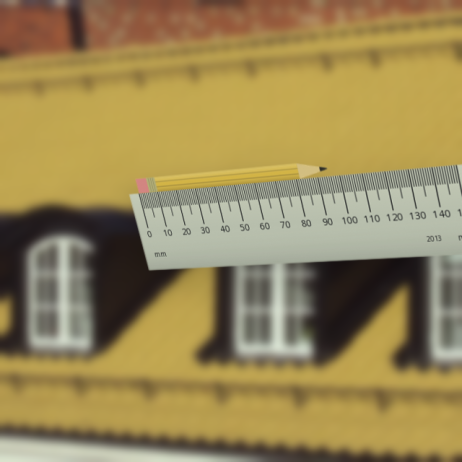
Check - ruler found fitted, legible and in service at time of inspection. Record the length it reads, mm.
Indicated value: 95 mm
